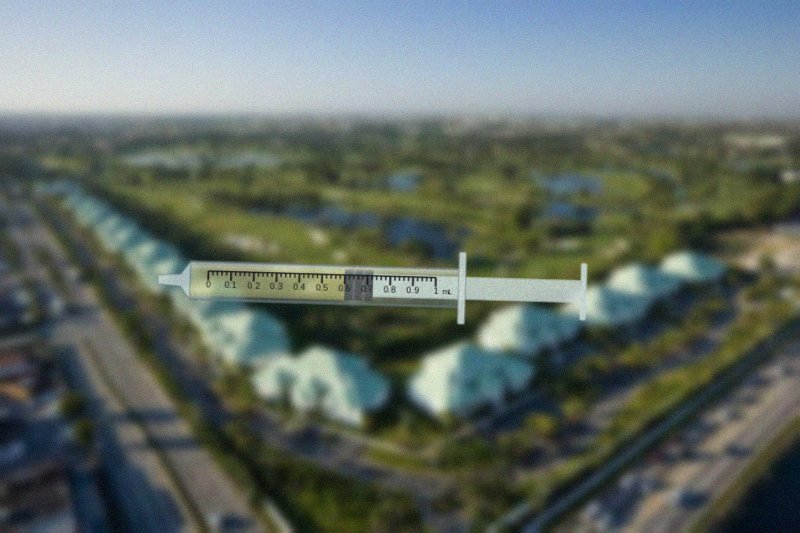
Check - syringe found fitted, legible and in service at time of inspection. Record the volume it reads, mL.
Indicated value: 0.6 mL
